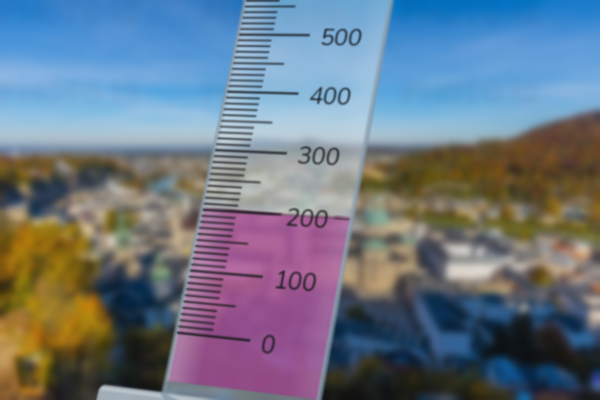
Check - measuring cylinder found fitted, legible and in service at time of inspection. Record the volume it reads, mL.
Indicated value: 200 mL
